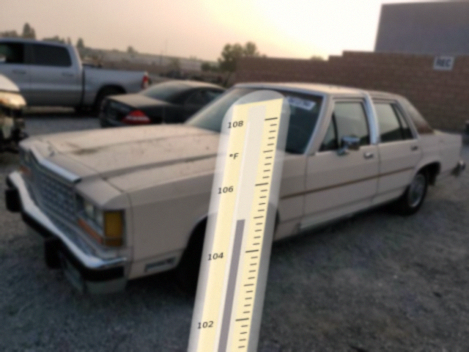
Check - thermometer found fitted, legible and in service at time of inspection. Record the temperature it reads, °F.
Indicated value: 105 °F
